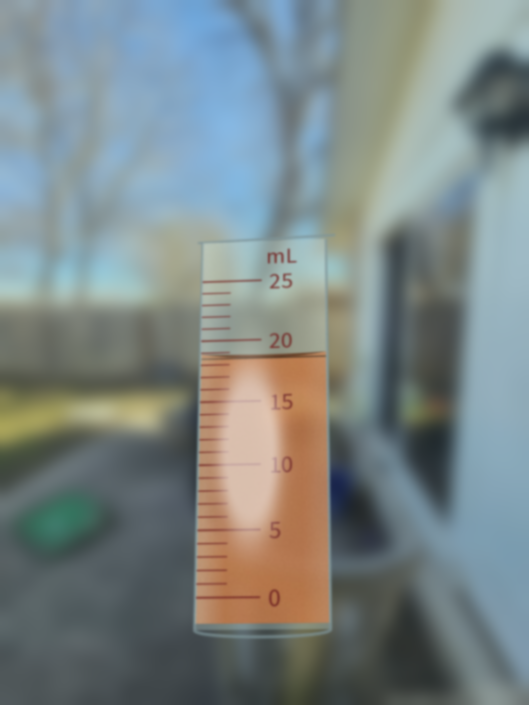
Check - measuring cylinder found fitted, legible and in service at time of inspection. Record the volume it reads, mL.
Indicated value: 18.5 mL
